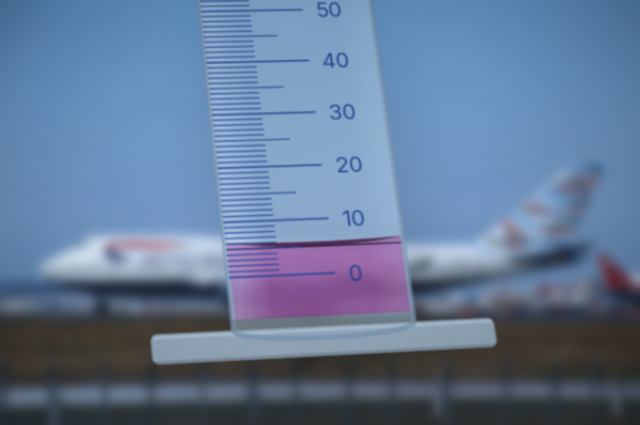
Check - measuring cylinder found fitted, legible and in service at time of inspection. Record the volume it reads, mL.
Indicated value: 5 mL
